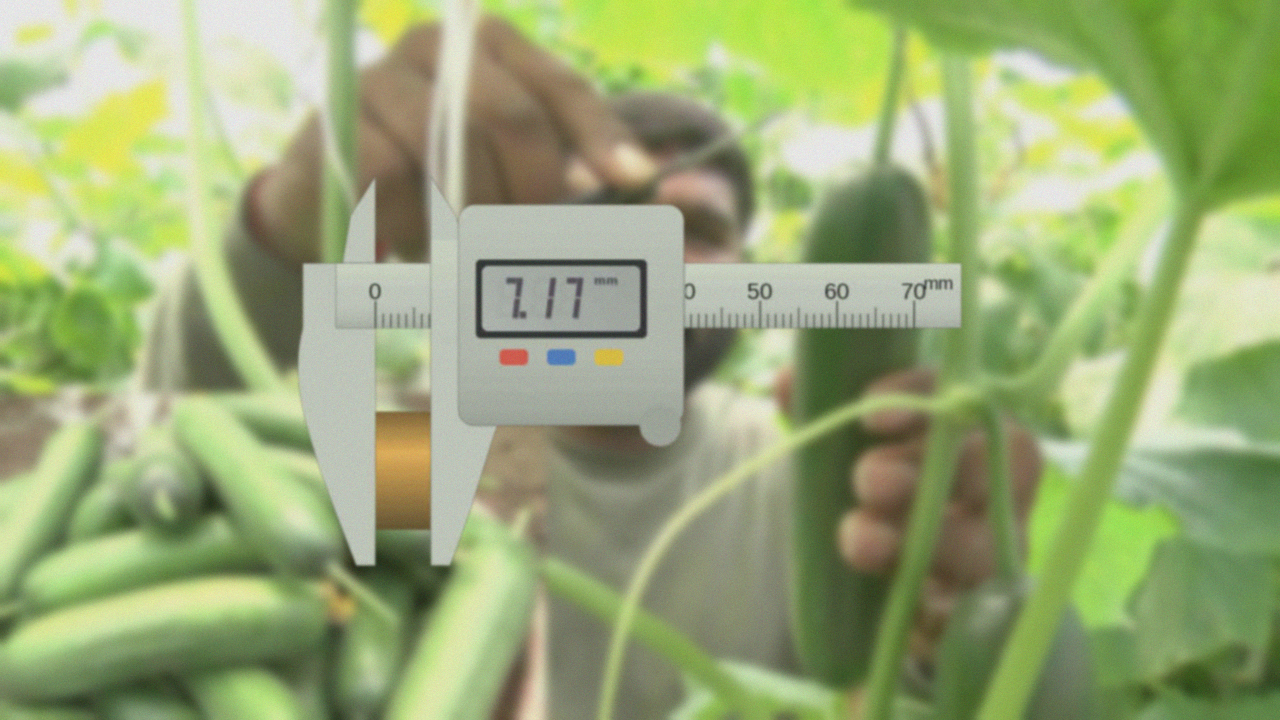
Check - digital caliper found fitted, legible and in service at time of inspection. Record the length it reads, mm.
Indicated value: 7.17 mm
